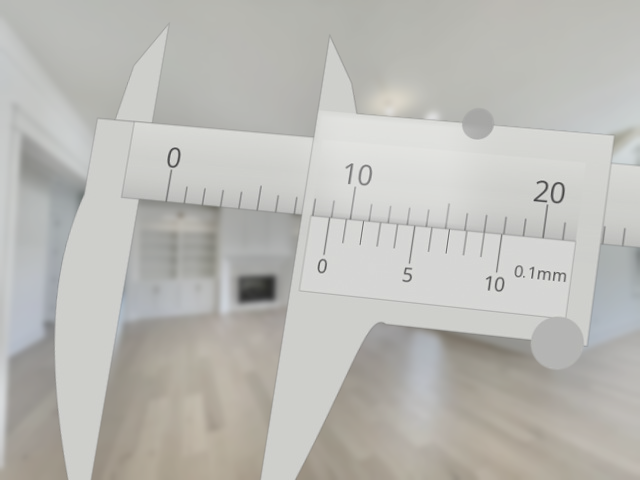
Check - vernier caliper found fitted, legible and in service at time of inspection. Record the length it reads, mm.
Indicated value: 8.9 mm
